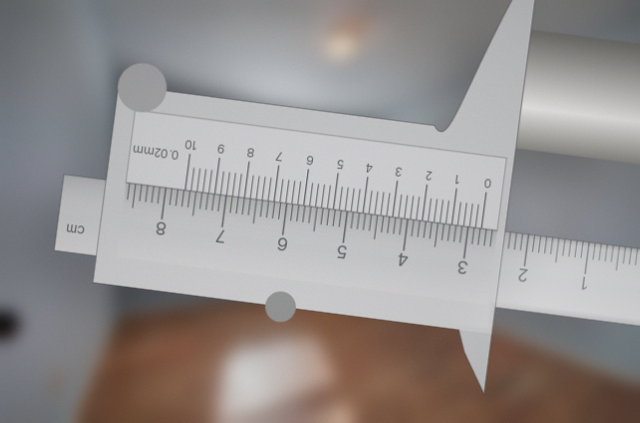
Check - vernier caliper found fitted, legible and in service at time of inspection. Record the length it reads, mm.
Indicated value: 27.8 mm
